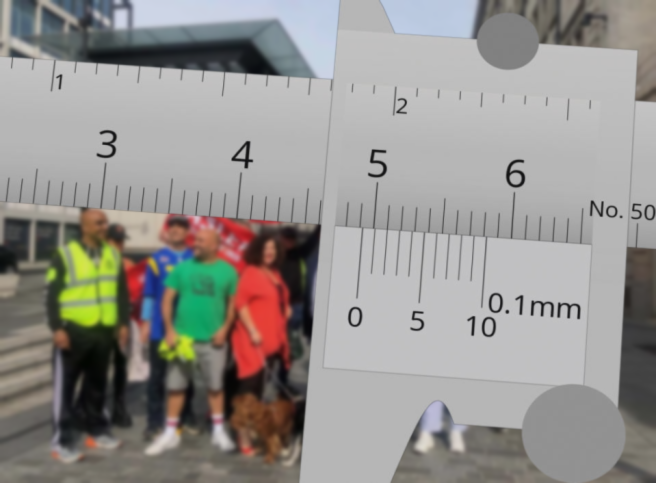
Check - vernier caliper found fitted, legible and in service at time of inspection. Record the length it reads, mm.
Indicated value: 49.2 mm
